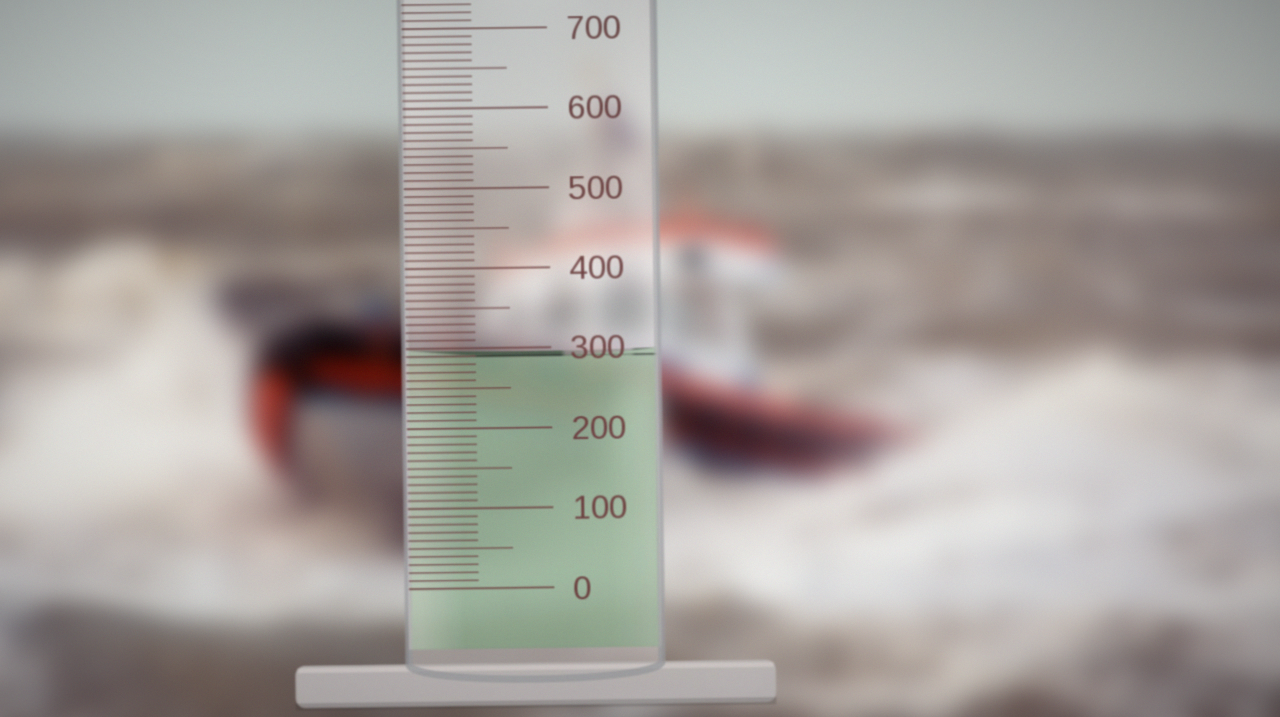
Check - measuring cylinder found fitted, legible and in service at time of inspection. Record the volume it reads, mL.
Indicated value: 290 mL
